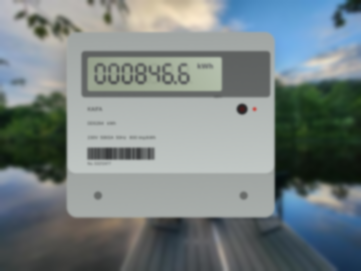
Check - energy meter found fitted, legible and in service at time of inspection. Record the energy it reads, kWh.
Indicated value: 846.6 kWh
